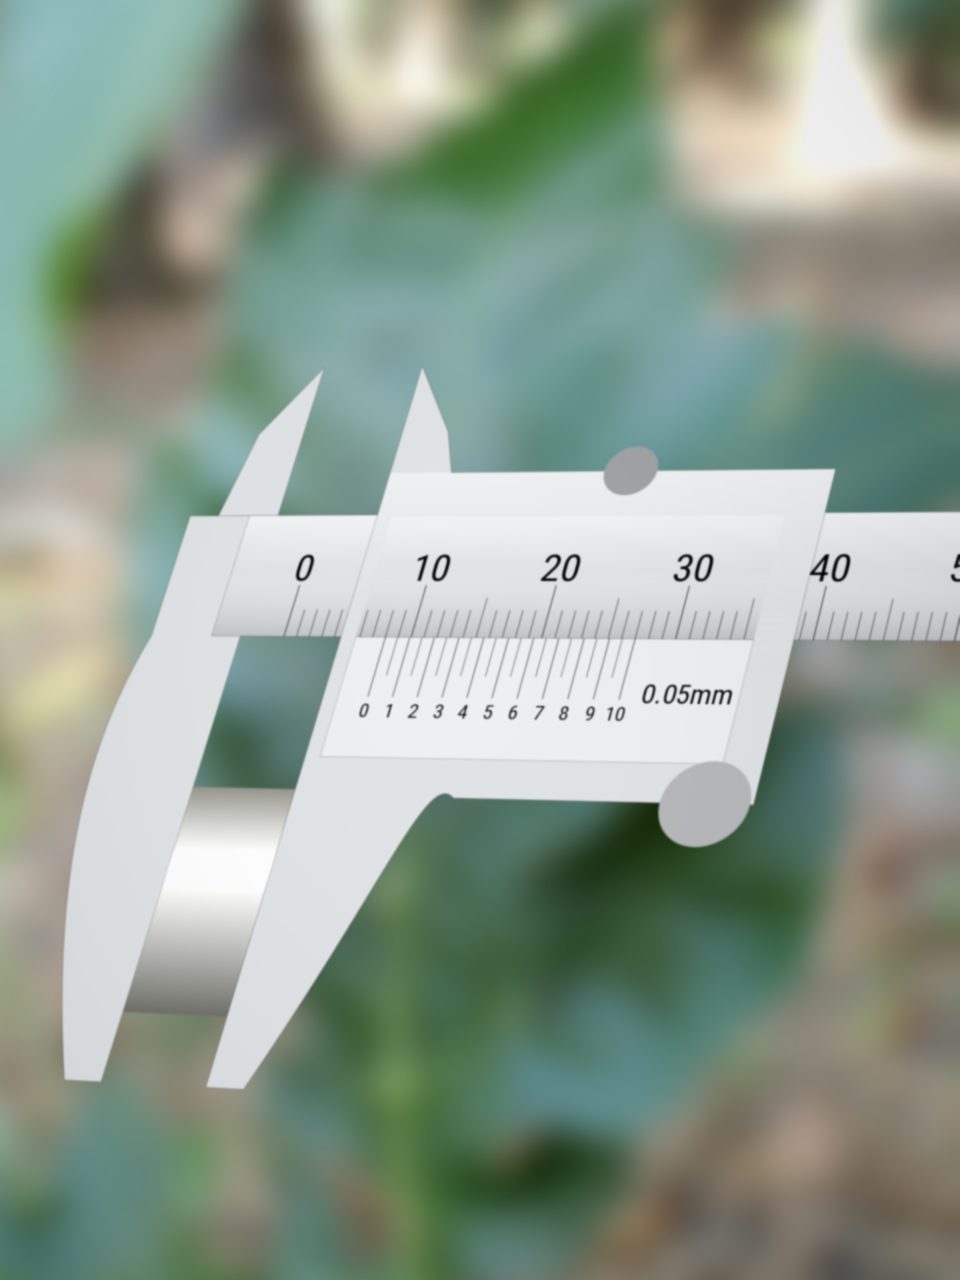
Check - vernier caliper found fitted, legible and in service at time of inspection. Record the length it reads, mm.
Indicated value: 8.0 mm
